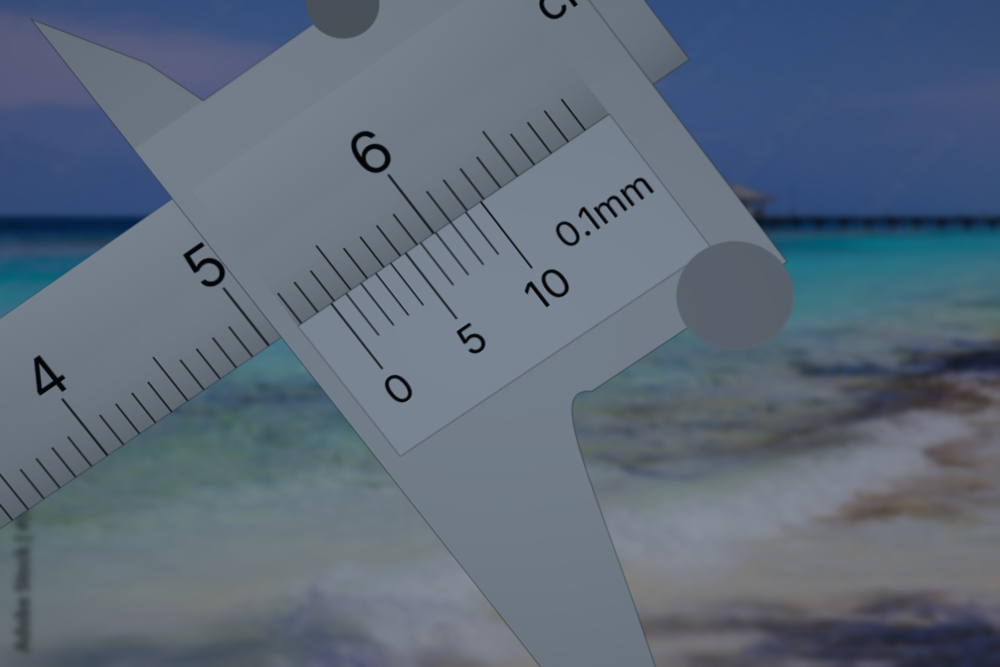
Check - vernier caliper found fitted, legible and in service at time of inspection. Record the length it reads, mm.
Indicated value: 53.8 mm
